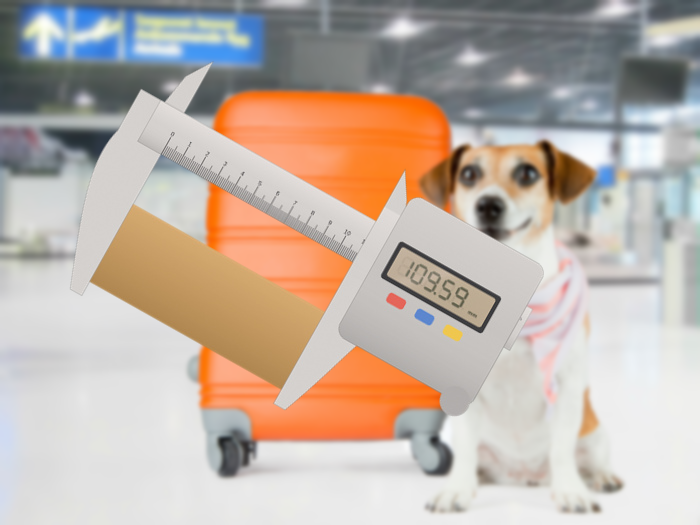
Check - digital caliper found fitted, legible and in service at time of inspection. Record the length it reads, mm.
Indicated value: 109.59 mm
